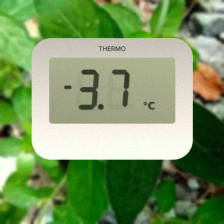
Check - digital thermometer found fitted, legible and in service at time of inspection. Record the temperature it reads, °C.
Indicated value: -3.7 °C
